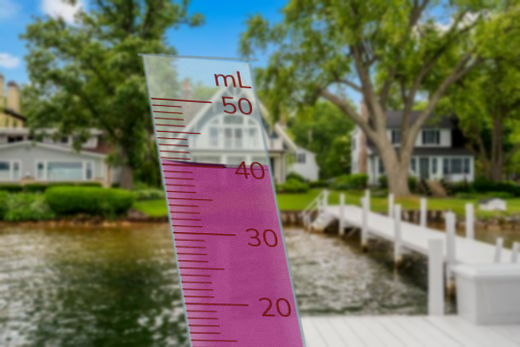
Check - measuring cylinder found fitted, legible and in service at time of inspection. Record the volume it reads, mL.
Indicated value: 40 mL
